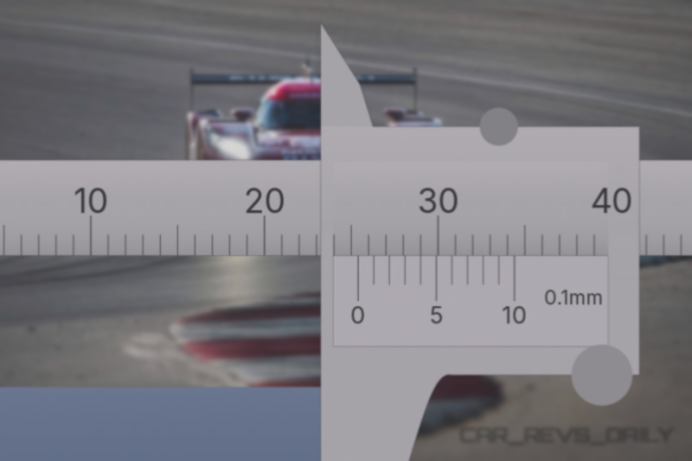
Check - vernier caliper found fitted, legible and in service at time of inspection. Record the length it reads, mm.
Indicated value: 25.4 mm
